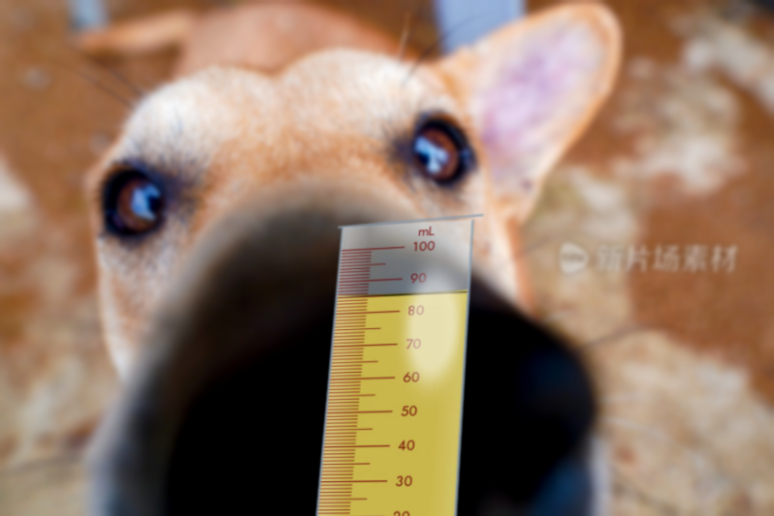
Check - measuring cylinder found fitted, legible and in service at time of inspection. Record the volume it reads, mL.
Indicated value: 85 mL
